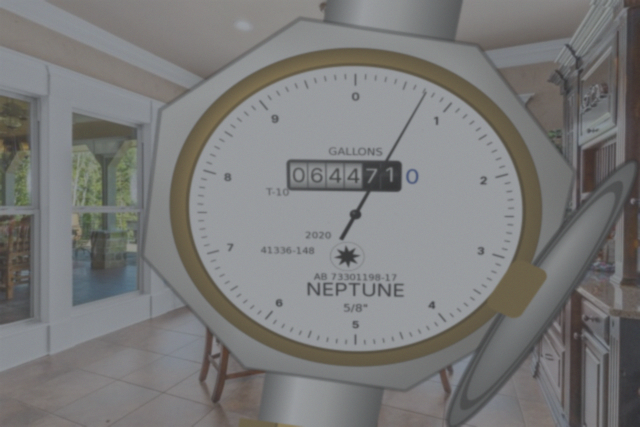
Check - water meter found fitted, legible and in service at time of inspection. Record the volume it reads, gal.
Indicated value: 644710.7 gal
